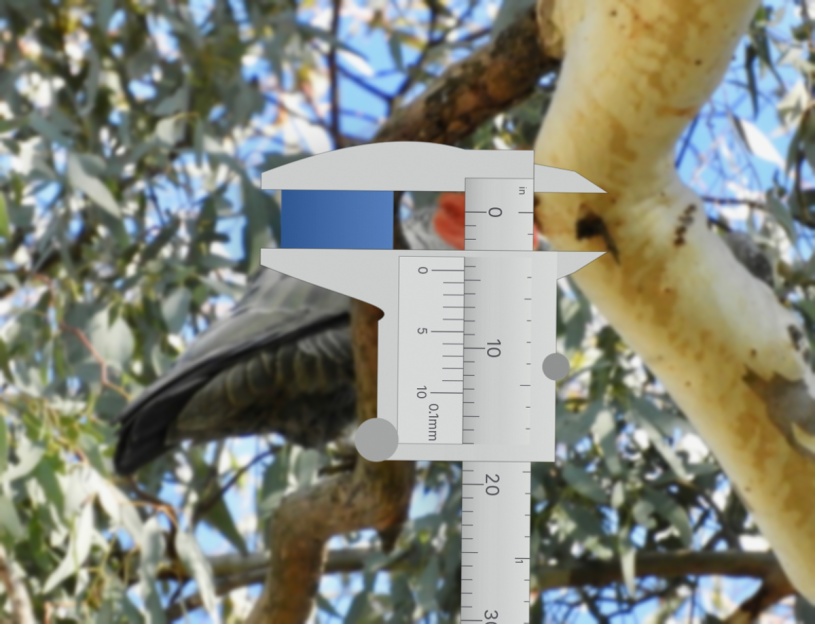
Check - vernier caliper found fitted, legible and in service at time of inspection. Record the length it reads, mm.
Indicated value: 4.3 mm
